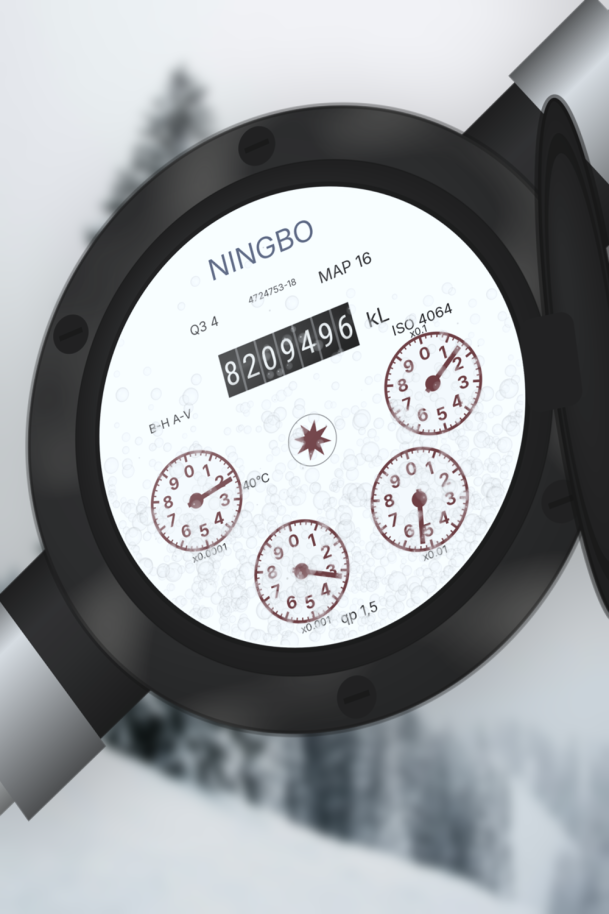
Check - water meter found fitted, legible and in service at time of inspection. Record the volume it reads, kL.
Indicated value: 8209496.1532 kL
